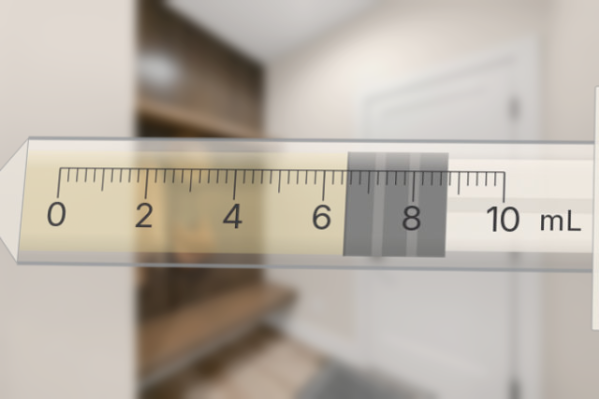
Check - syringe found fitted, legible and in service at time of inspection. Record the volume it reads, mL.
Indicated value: 6.5 mL
